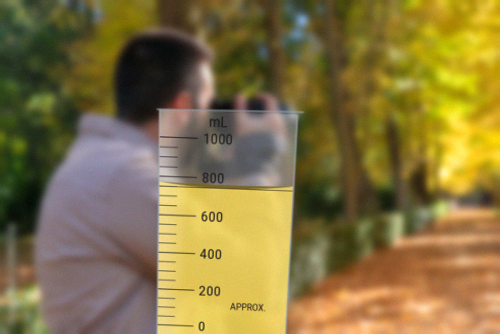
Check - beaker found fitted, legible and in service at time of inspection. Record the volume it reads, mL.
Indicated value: 750 mL
